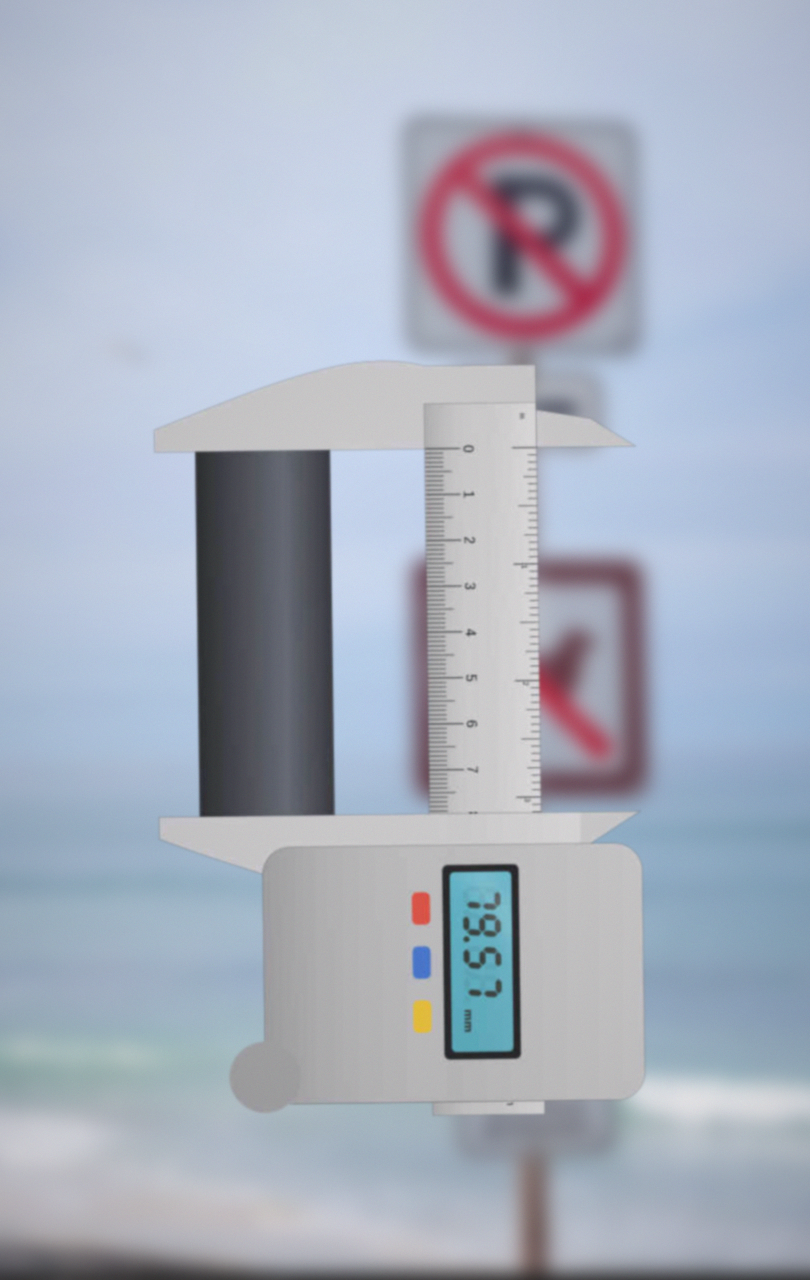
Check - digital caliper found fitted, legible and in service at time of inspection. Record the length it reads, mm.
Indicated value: 79.57 mm
